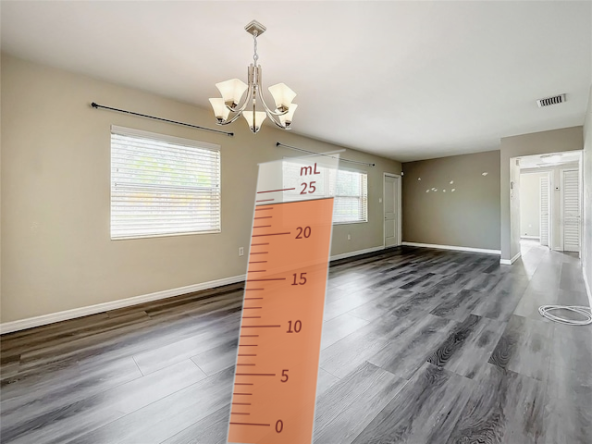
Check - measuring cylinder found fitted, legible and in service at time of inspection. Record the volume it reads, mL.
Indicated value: 23.5 mL
